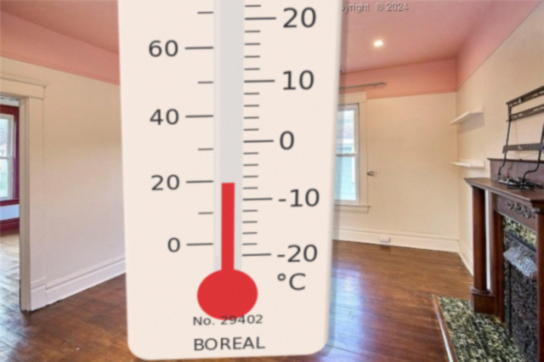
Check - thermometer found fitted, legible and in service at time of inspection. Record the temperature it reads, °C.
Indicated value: -7 °C
